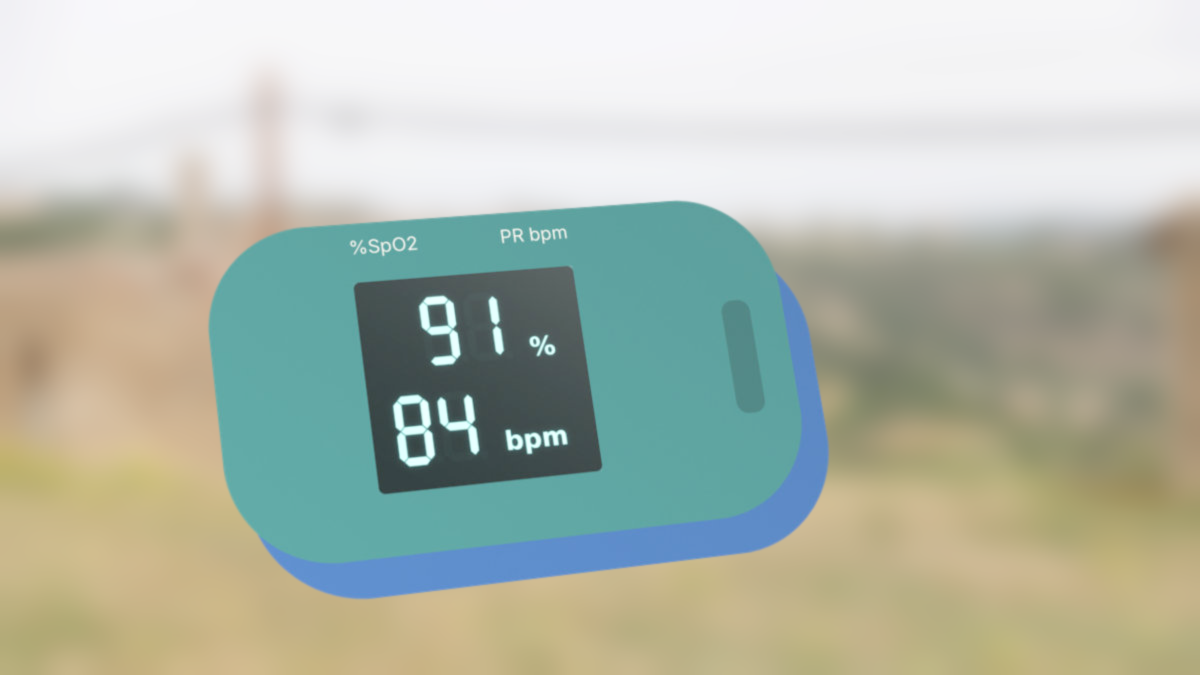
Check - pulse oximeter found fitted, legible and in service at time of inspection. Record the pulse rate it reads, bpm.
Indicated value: 84 bpm
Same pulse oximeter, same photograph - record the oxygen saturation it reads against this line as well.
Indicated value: 91 %
